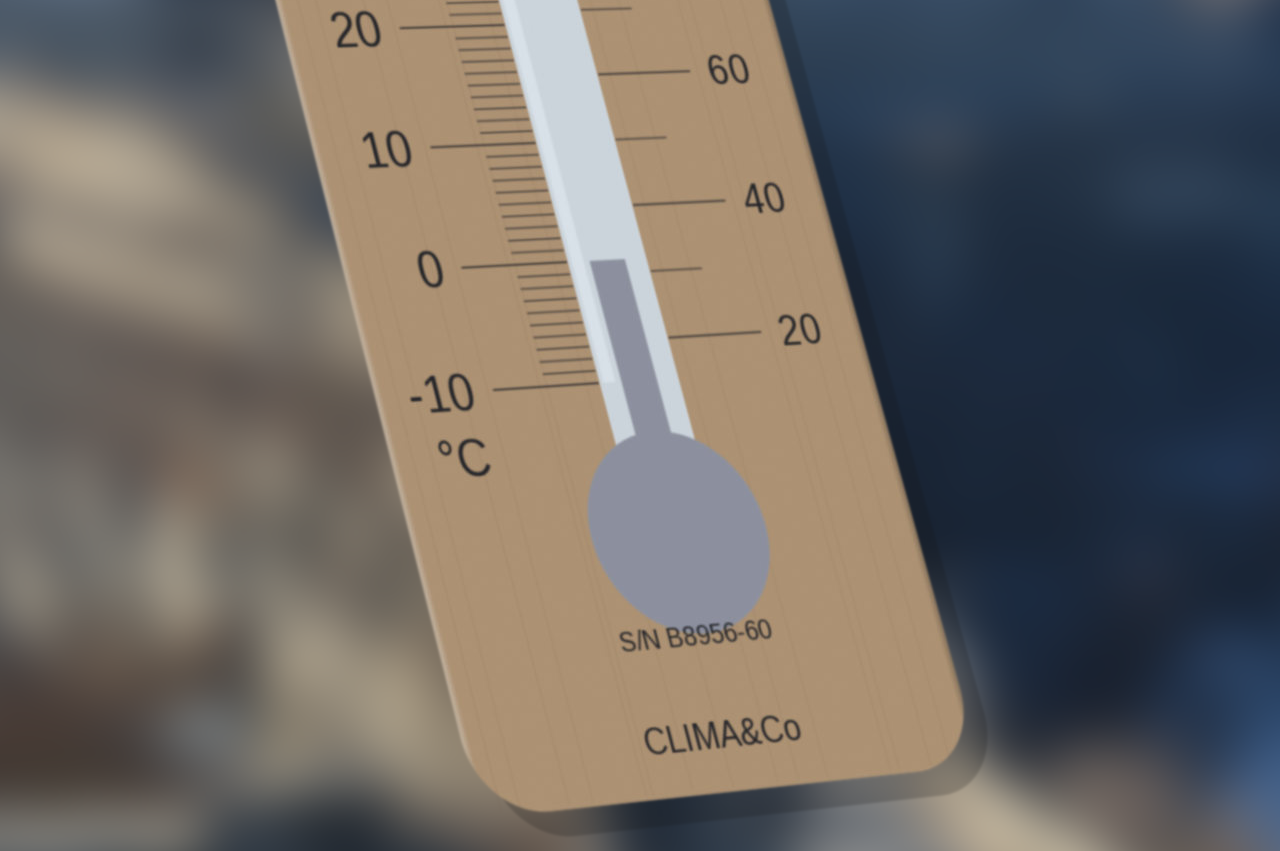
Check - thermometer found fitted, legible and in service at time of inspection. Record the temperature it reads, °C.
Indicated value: 0 °C
